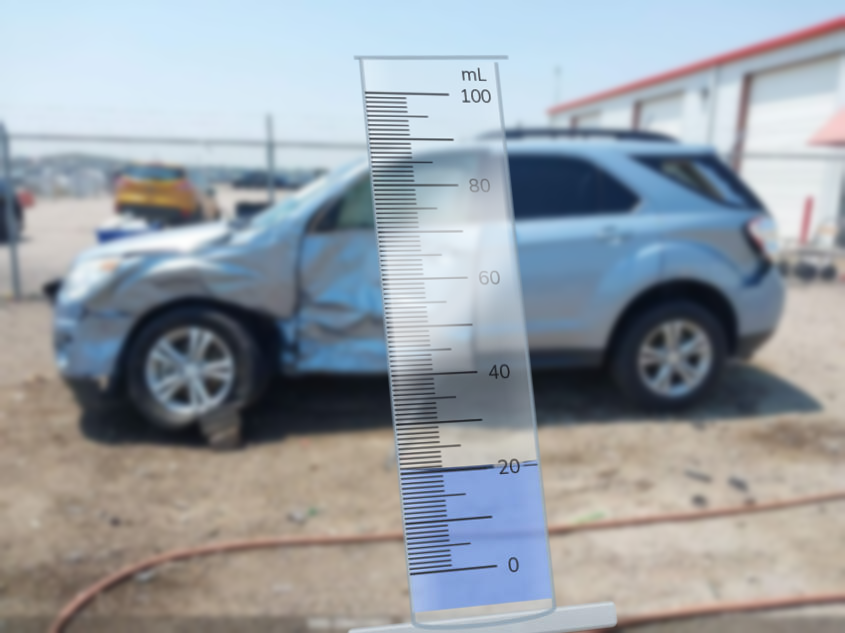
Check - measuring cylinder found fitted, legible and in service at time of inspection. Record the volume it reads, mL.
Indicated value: 20 mL
